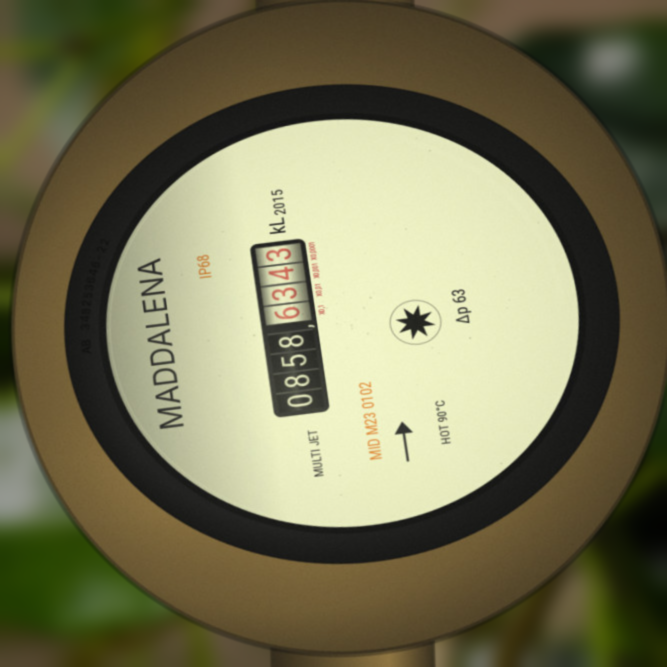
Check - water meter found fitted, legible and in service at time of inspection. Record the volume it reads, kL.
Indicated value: 858.6343 kL
